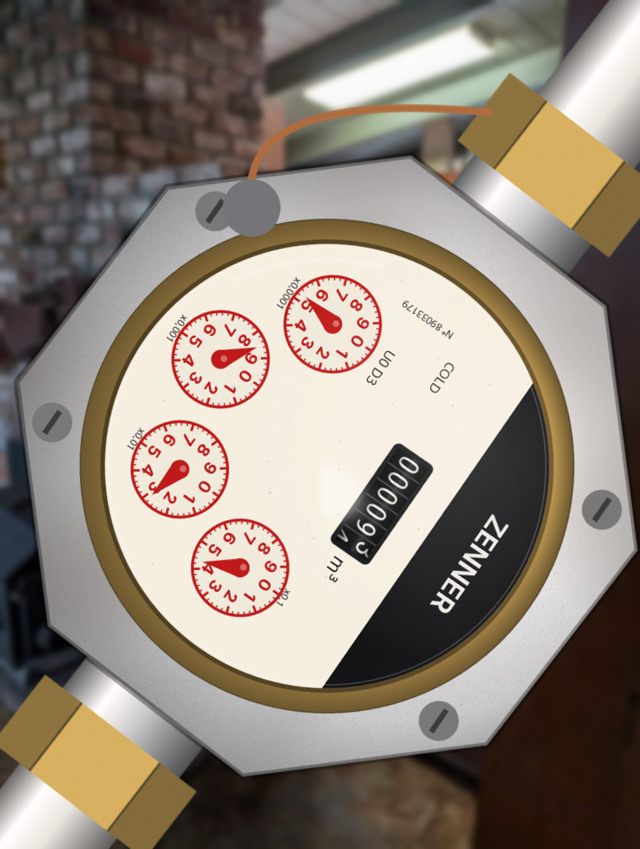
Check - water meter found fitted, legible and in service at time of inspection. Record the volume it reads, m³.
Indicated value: 93.4285 m³
